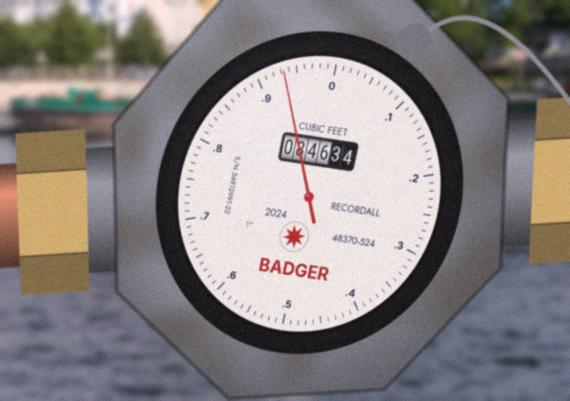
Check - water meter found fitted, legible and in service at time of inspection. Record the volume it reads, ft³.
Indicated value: 84633.93 ft³
